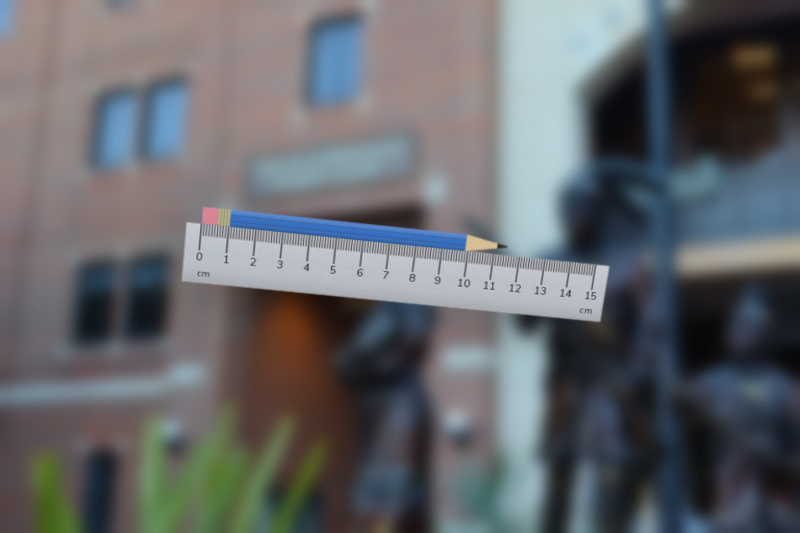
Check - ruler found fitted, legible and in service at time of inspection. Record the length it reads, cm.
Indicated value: 11.5 cm
